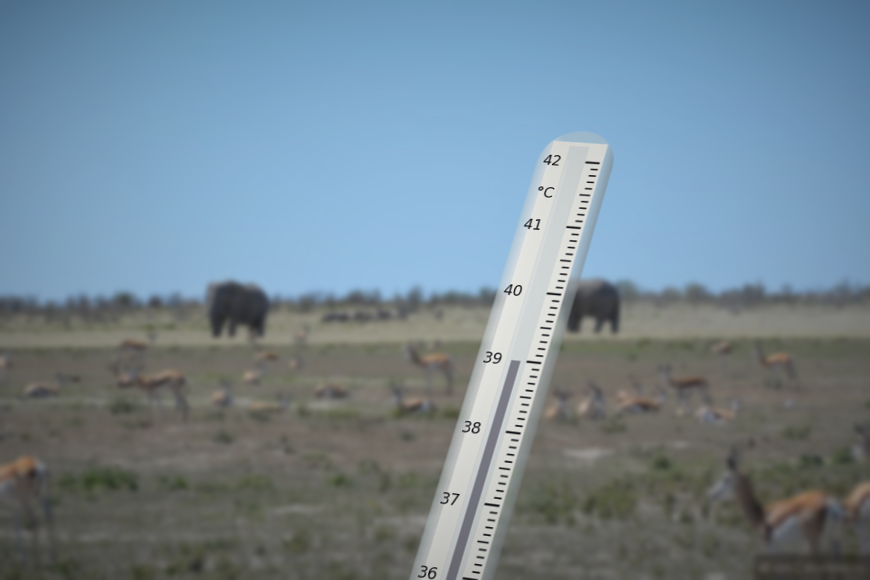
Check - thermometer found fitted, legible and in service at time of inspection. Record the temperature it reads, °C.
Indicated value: 39 °C
